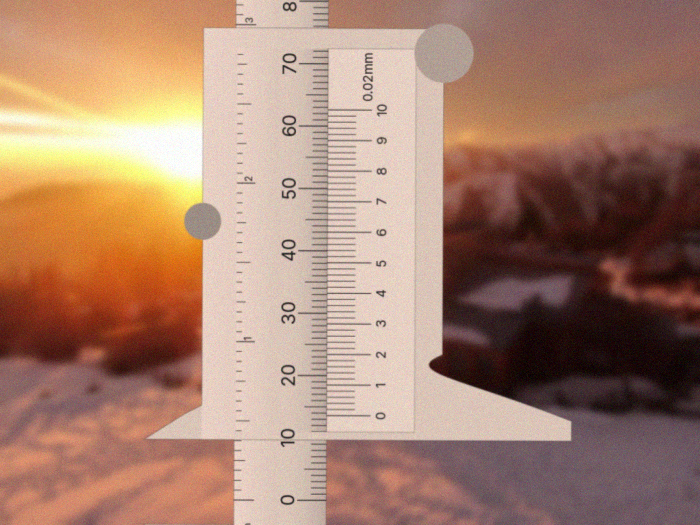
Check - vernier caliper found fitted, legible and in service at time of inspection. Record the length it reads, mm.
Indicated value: 13.6 mm
